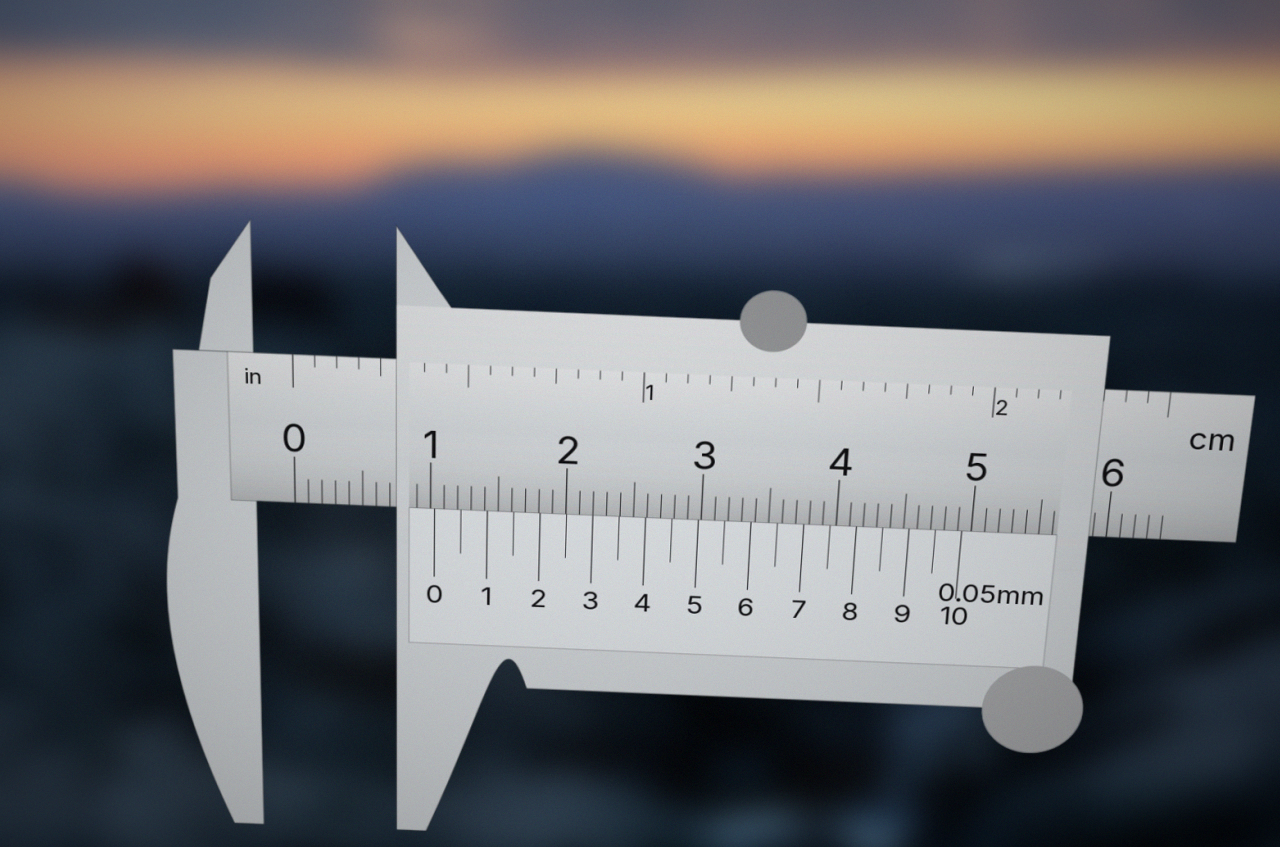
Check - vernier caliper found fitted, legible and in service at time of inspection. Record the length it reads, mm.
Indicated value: 10.3 mm
